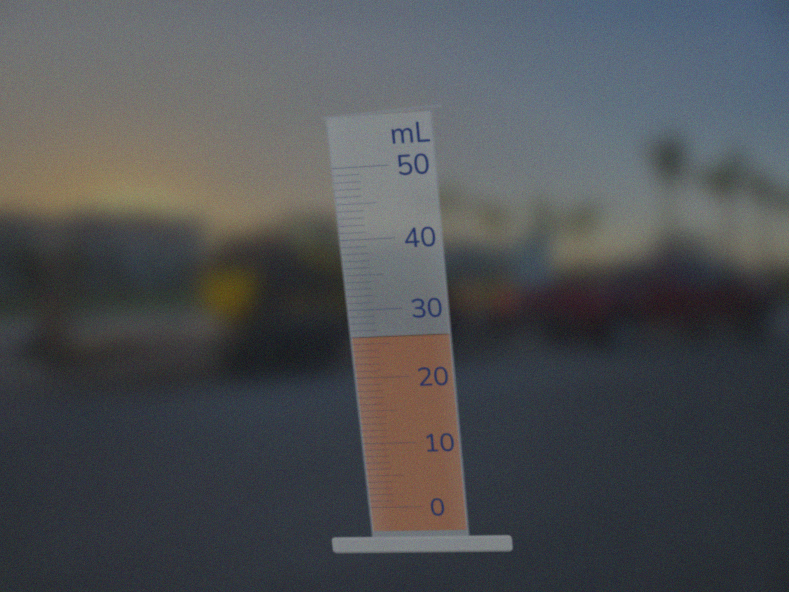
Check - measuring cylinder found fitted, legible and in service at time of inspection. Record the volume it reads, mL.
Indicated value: 26 mL
